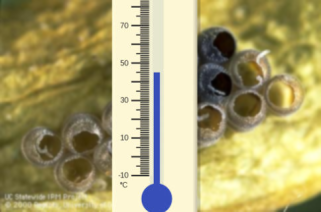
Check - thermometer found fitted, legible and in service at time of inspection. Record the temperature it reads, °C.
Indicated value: 45 °C
